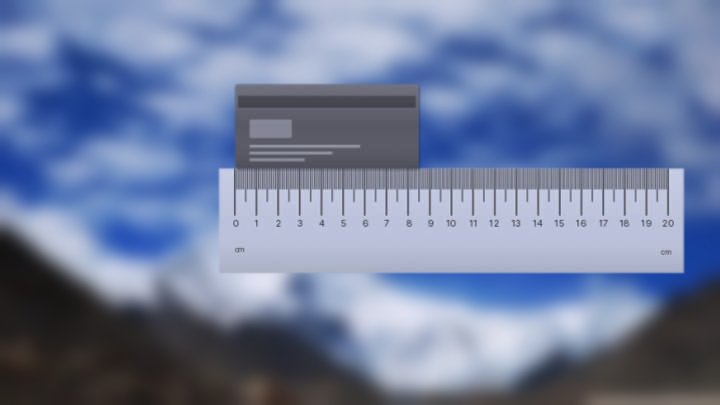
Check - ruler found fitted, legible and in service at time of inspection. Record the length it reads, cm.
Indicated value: 8.5 cm
